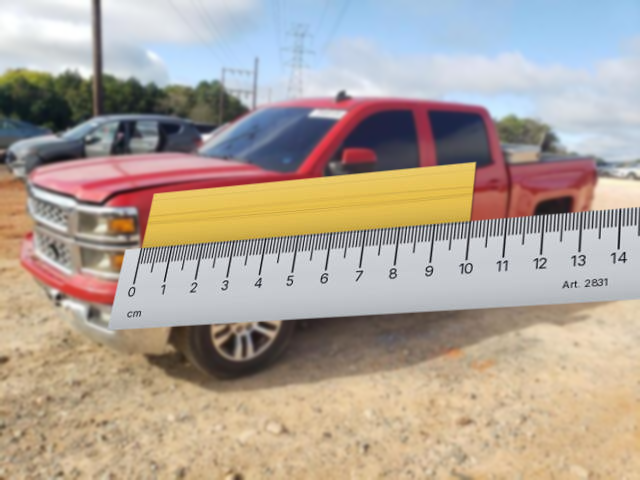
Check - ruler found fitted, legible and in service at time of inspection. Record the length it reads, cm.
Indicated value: 10 cm
